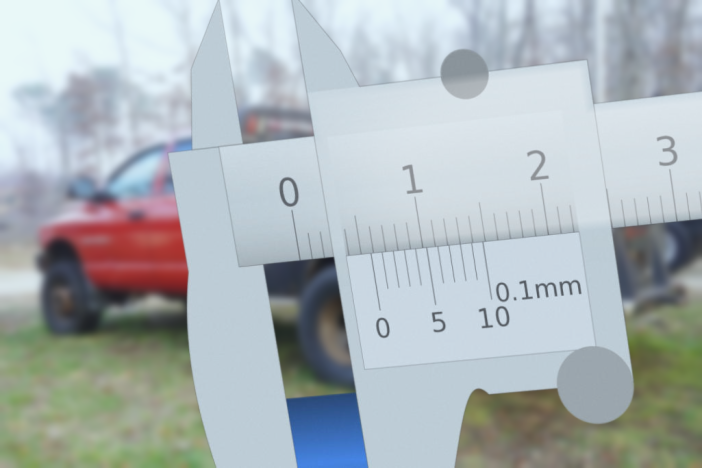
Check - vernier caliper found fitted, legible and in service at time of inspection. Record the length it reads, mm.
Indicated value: 5.8 mm
